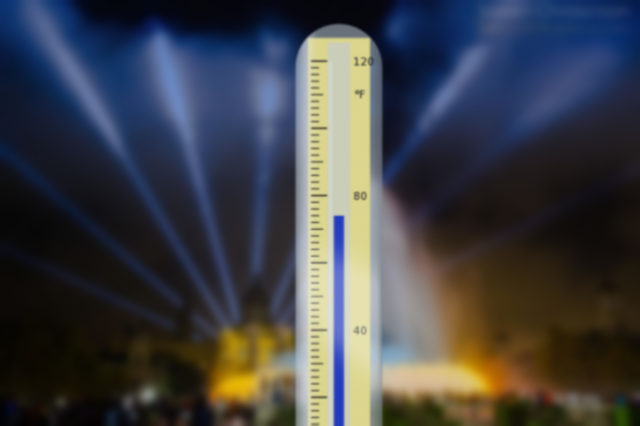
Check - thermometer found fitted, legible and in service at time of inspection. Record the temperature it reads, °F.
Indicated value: 74 °F
